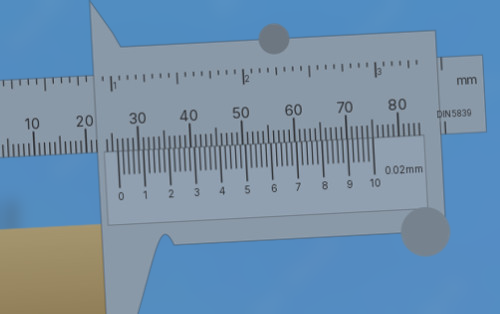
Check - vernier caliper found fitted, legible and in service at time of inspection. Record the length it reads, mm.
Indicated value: 26.0 mm
